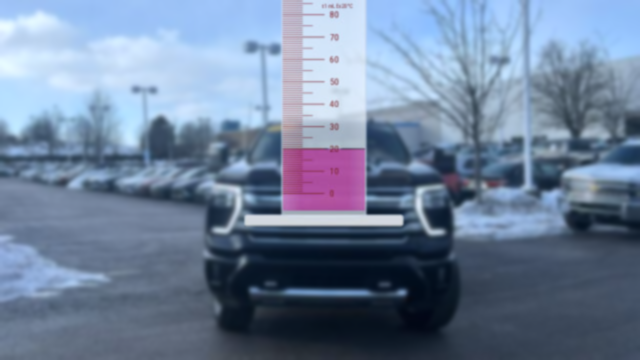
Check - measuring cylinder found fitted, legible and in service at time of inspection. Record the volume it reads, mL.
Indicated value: 20 mL
